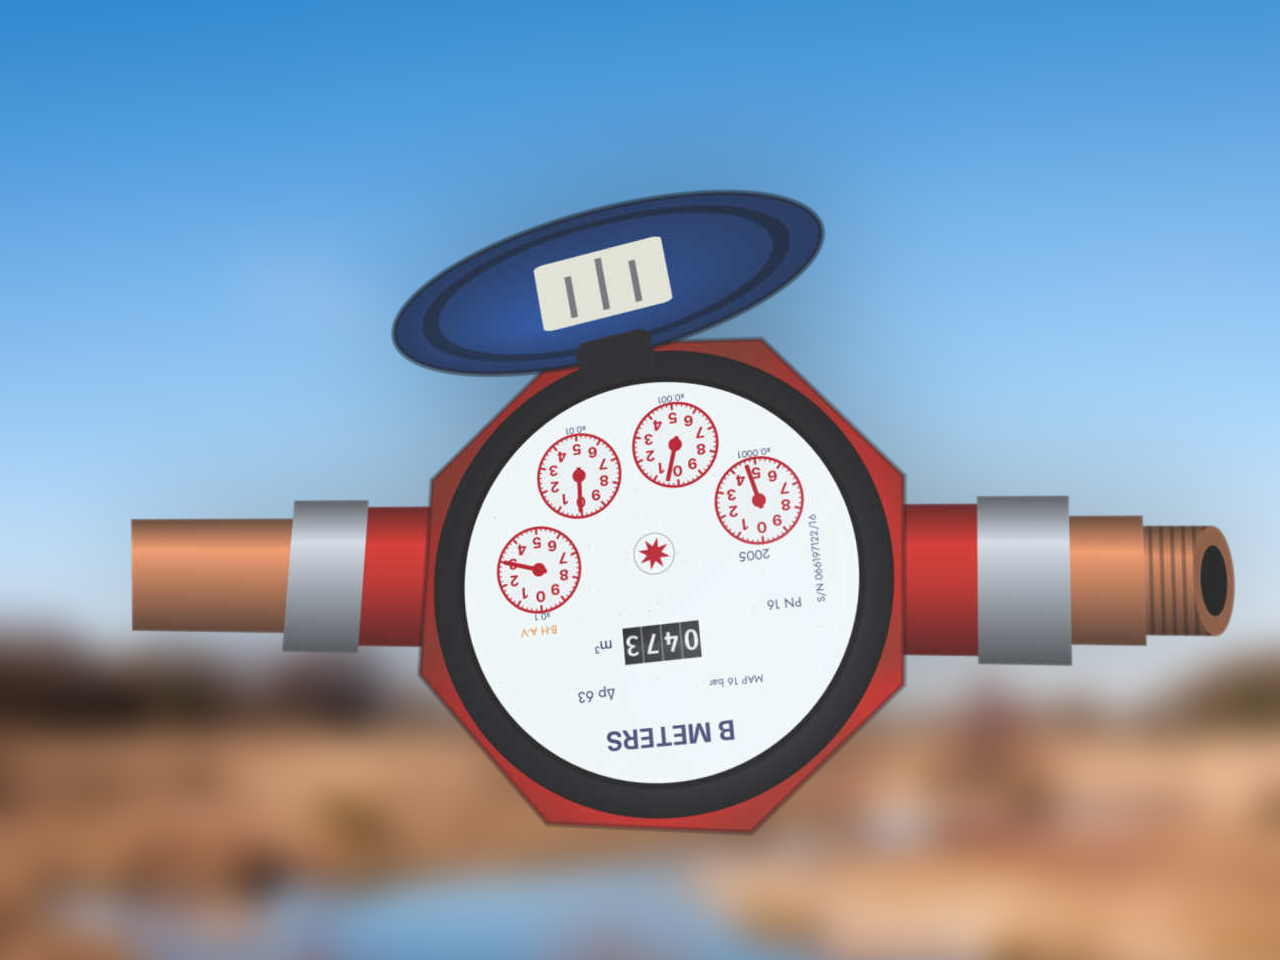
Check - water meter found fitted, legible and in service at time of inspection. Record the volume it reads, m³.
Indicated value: 473.3004 m³
